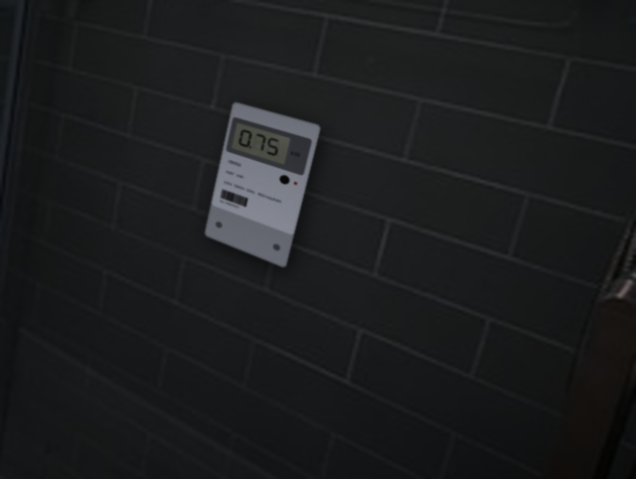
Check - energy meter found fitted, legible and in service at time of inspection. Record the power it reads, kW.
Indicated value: 0.75 kW
